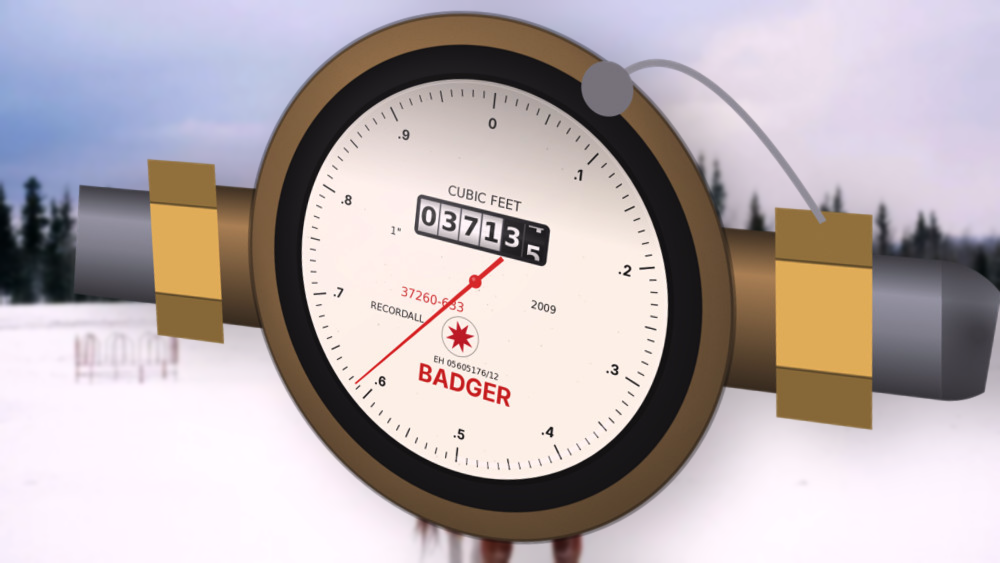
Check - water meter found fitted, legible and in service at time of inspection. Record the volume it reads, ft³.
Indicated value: 37134.61 ft³
